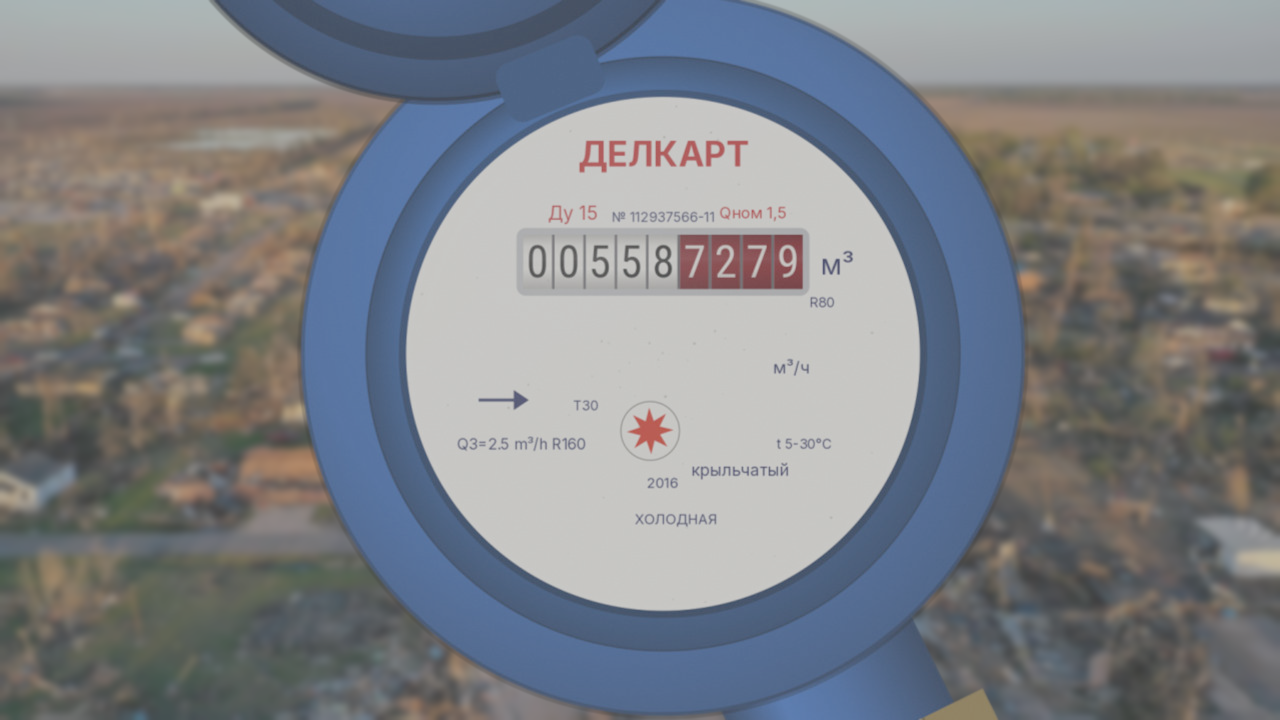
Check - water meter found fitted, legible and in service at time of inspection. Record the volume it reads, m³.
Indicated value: 558.7279 m³
